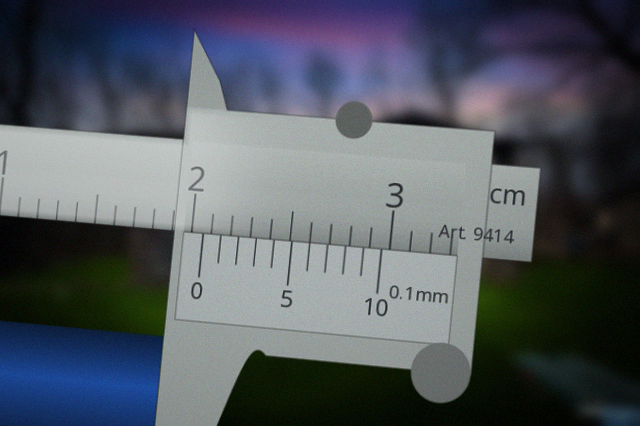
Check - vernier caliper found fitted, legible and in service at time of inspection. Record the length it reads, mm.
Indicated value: 20.6 mm
